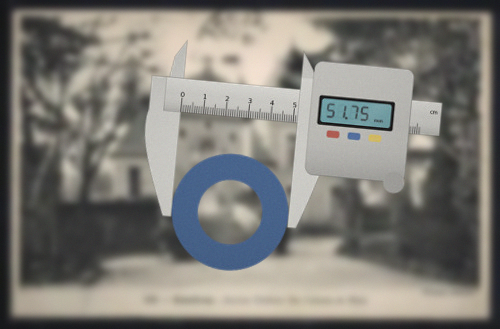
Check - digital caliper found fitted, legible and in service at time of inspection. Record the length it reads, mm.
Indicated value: 51.75 mm
